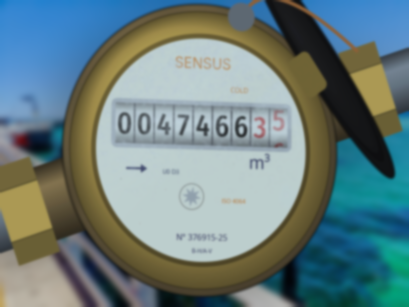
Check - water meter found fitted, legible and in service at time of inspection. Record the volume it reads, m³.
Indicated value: 47466.35 m³
